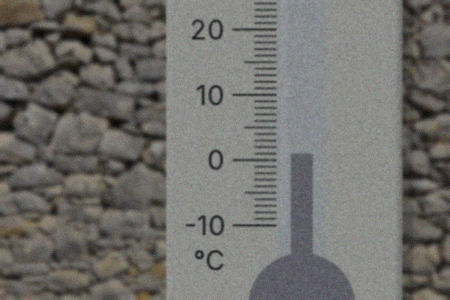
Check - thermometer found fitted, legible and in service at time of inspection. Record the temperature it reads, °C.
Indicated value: 1 °C
